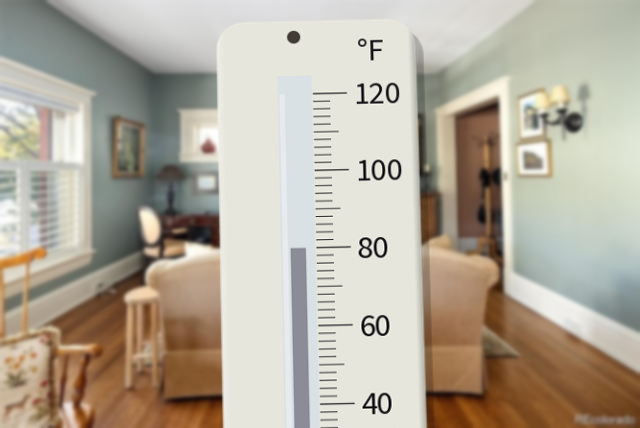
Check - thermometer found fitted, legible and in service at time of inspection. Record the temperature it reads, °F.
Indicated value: 80 °F
